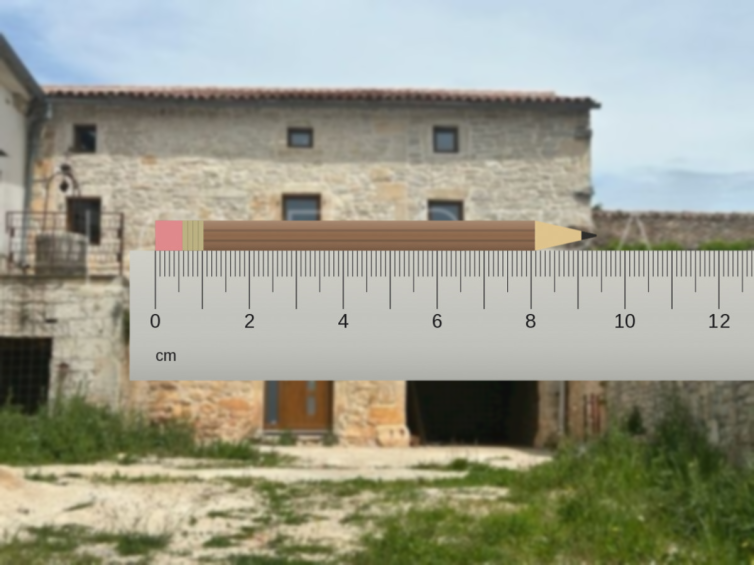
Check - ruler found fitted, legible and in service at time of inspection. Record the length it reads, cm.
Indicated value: 9.4 cm
